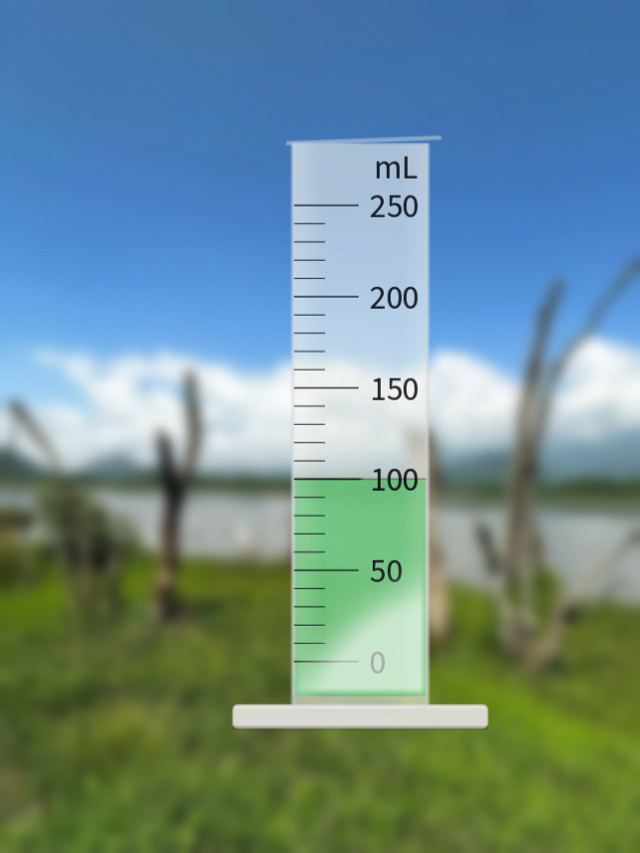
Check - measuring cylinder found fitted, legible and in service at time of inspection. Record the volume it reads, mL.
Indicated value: 100 mL
